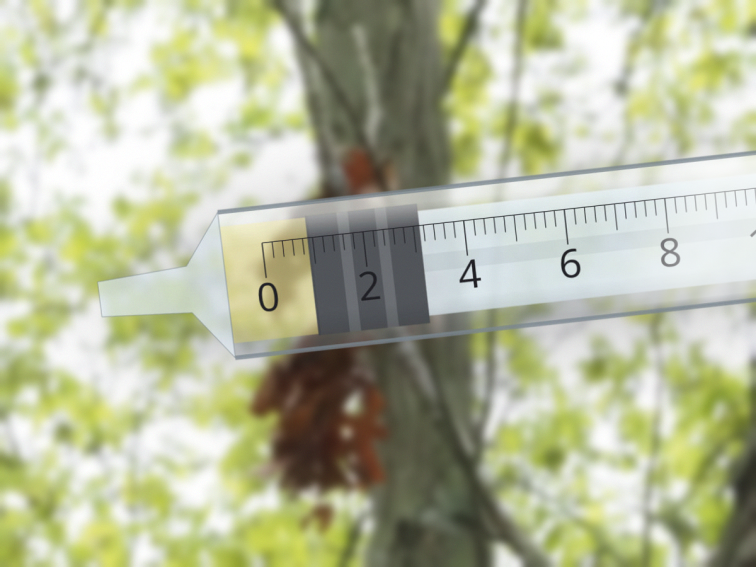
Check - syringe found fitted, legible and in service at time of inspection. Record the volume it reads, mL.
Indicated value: 0.9 mL
